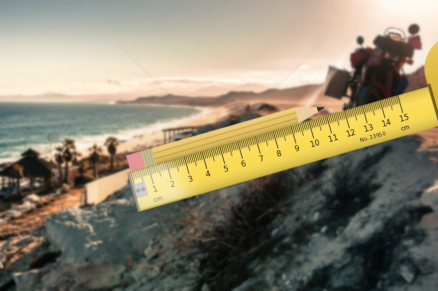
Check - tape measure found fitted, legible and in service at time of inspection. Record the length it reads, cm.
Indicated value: 11 cm
